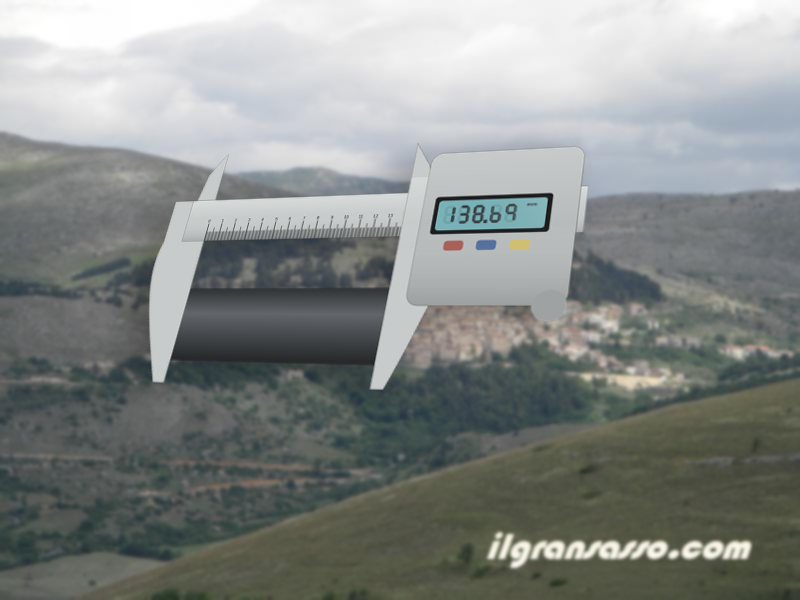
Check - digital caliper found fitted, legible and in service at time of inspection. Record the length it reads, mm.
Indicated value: 138.69 mm
